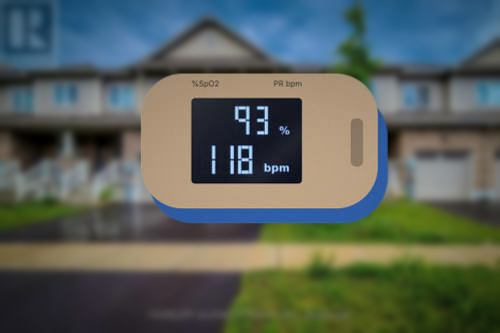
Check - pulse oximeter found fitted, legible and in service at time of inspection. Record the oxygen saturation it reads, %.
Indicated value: 93 %
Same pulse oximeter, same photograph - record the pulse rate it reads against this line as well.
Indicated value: 118 bpm
